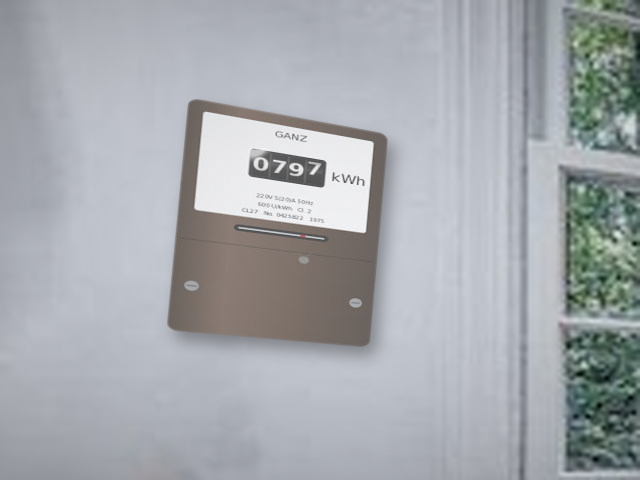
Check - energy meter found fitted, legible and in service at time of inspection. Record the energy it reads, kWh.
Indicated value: 797 kWh
